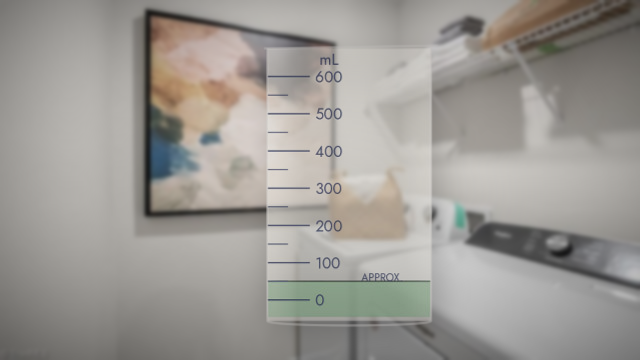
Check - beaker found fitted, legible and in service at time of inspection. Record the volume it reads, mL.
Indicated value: 50 mL
